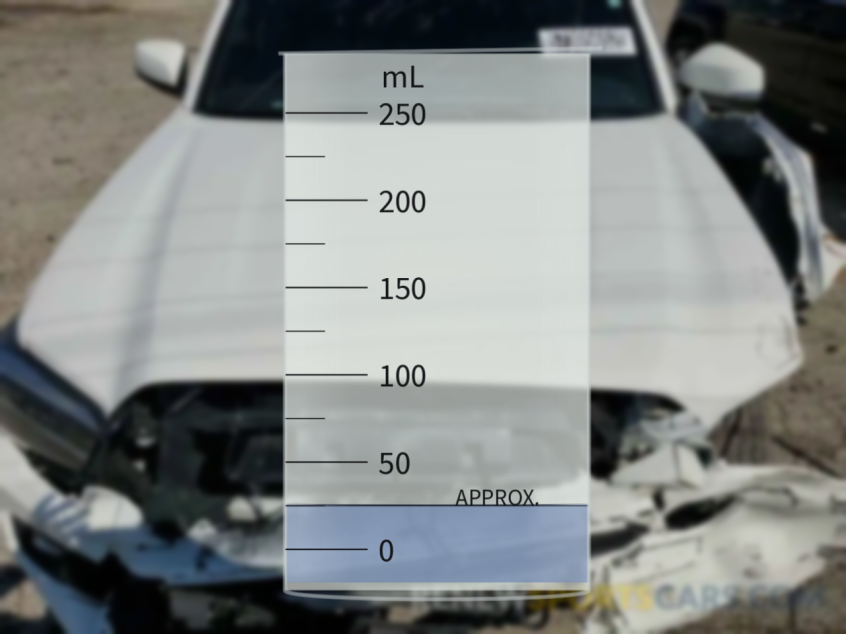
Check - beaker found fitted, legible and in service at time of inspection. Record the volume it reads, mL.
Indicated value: 25 mL
